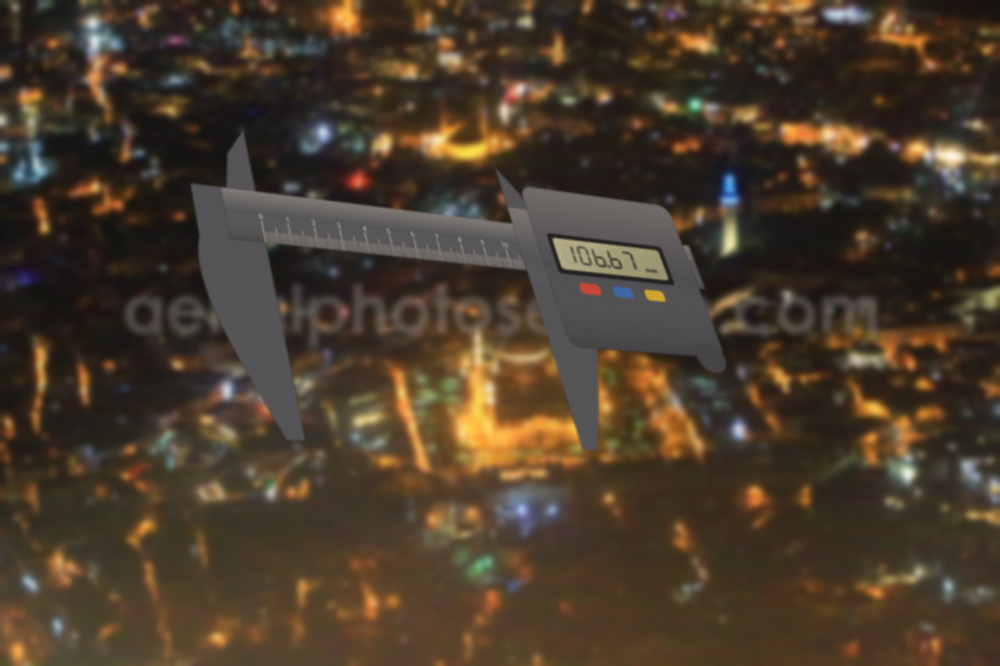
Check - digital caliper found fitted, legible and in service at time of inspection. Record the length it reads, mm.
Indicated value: 106.67 mm
